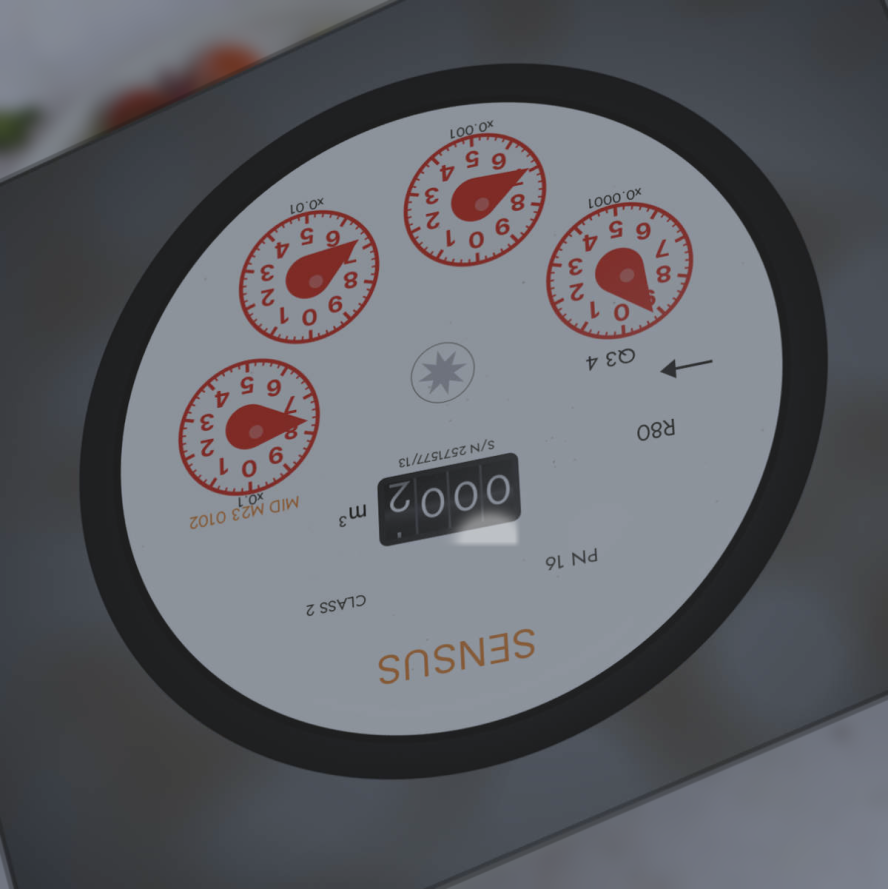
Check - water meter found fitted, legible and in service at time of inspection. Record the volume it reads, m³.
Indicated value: 1.7669 m³
